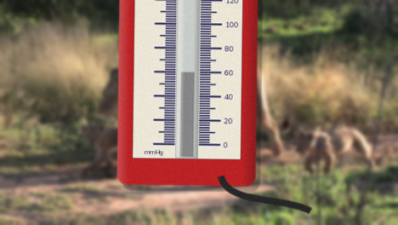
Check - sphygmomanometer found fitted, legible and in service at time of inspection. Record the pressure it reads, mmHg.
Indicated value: 60 mmHg
